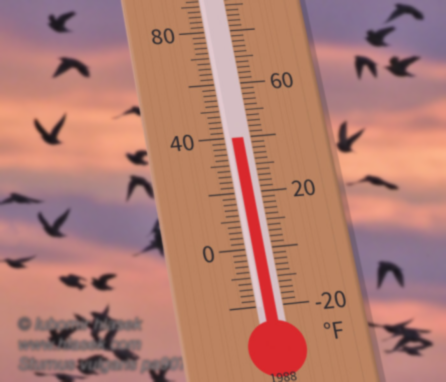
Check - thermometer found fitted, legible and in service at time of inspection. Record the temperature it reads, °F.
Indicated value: 40 °F
